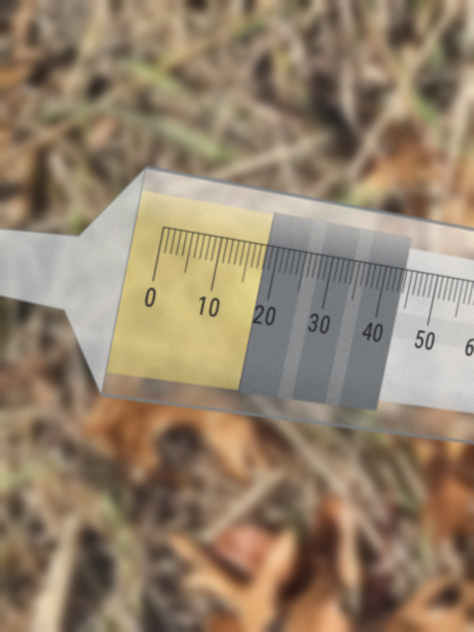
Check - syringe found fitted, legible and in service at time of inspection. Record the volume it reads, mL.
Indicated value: 18 mL
